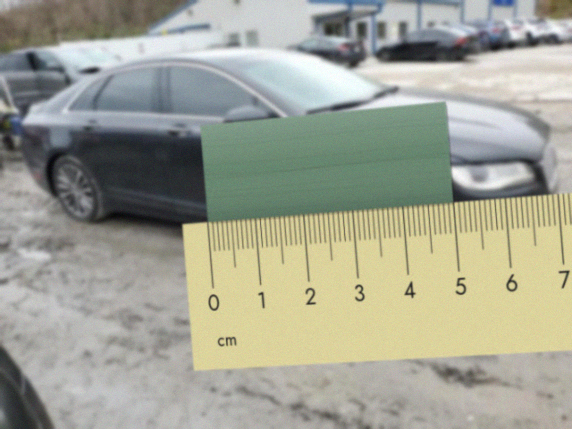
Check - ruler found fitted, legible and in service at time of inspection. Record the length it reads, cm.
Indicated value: 5 cm
